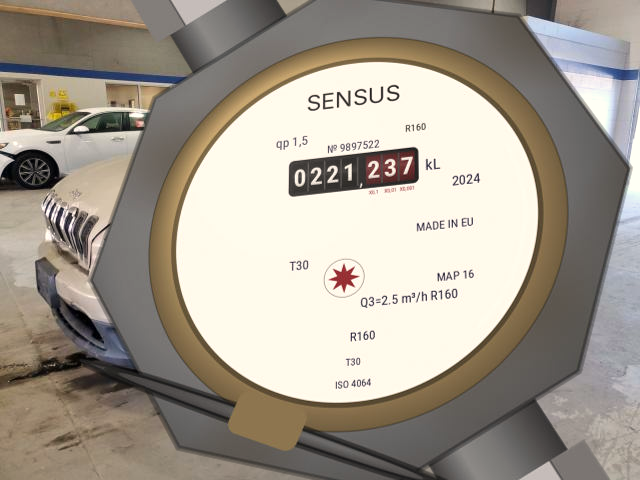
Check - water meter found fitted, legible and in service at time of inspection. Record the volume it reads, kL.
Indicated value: 221.237 kL
